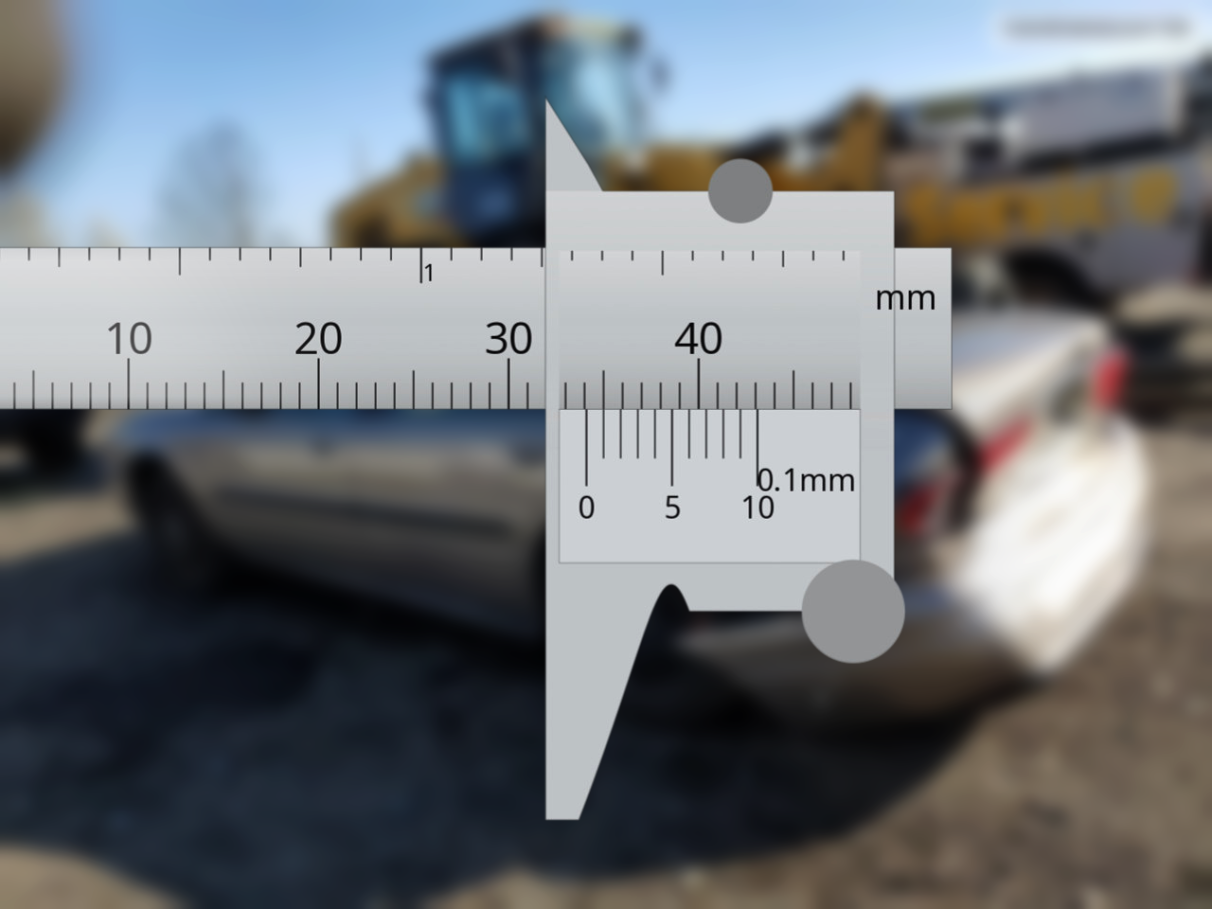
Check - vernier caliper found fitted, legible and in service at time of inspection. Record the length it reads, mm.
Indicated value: 34.1 mm
